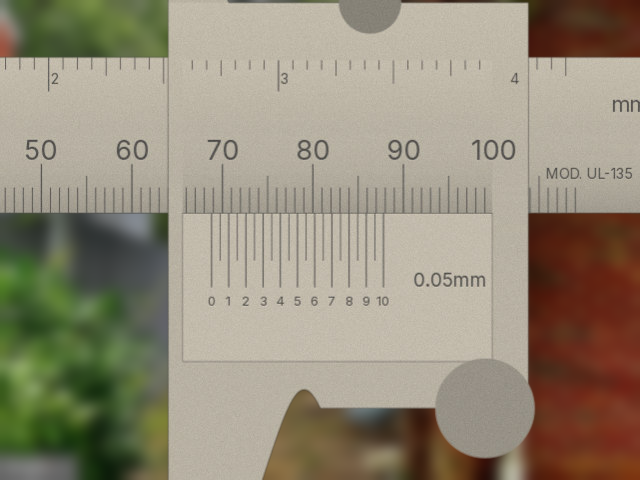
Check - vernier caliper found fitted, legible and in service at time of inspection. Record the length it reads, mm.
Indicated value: 68.8 mm
